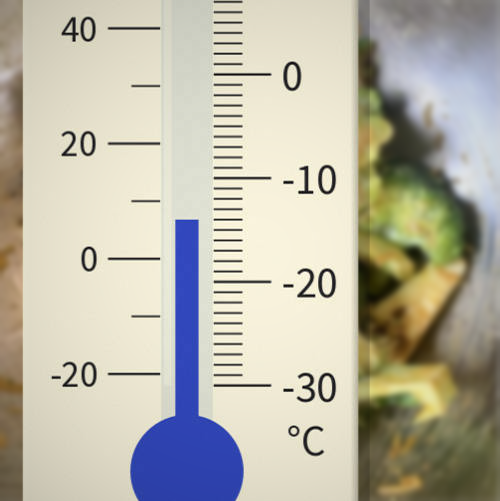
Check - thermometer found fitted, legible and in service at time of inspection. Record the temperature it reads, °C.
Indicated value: -14 °C
